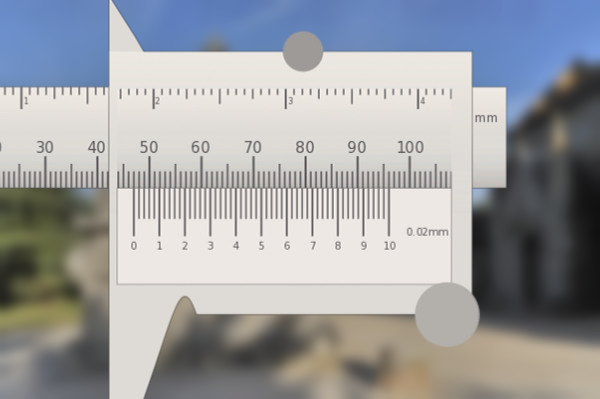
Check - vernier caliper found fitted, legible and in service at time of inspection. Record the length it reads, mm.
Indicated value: 47.0 mm
